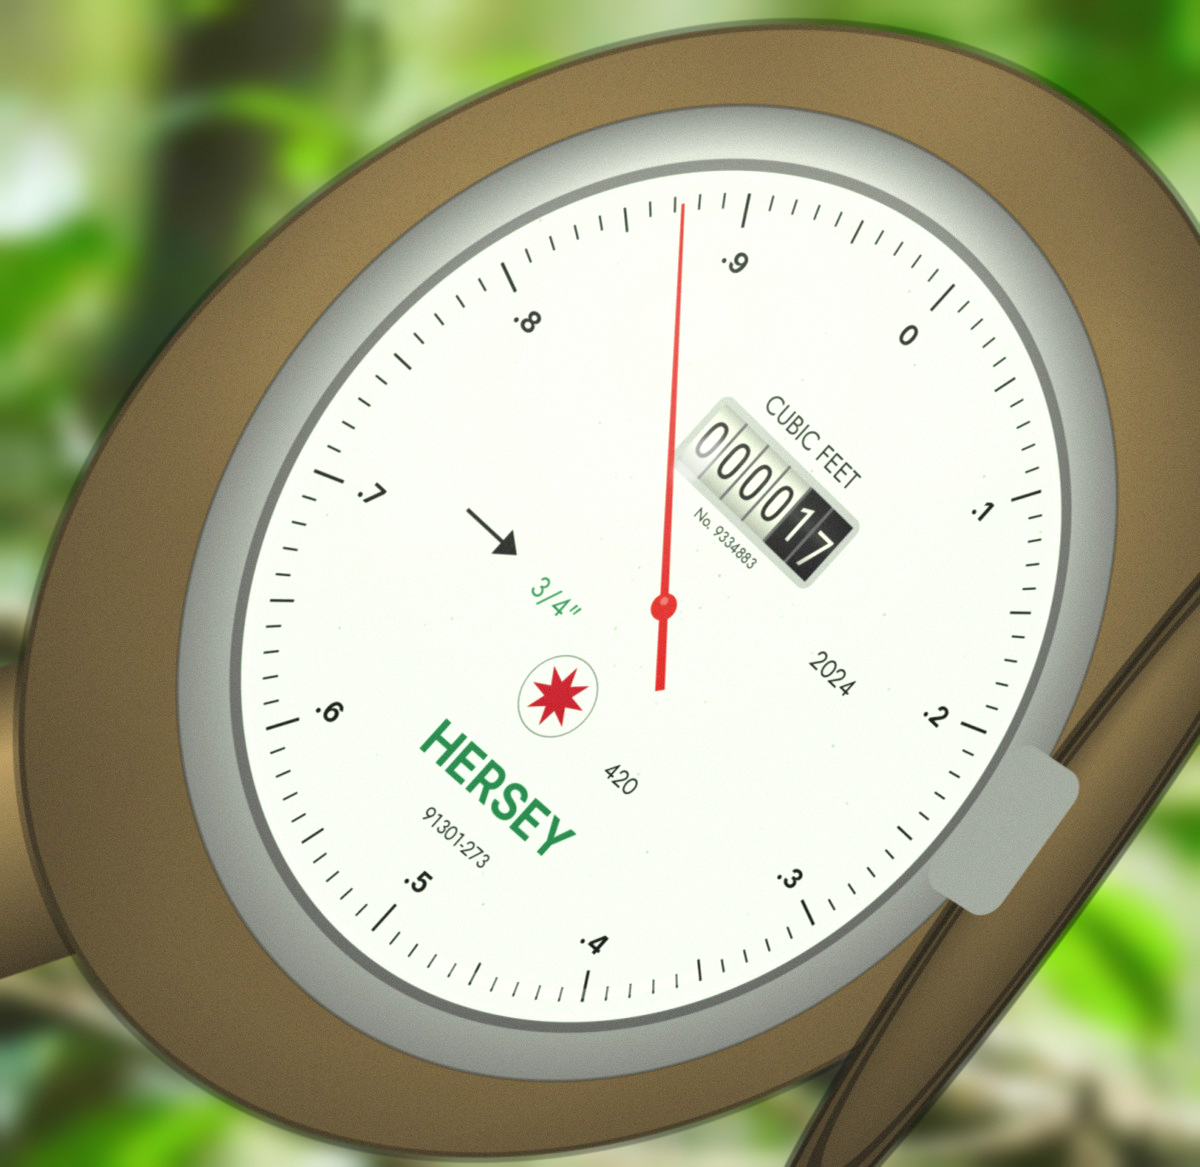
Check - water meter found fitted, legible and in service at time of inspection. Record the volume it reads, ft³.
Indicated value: 16.87 ft³
